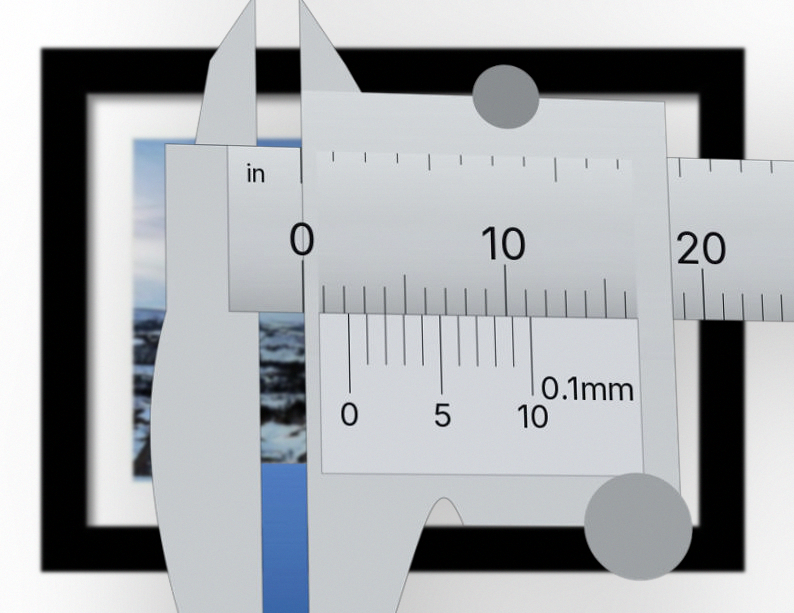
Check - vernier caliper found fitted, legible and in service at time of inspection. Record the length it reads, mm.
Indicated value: 2.2 mm
